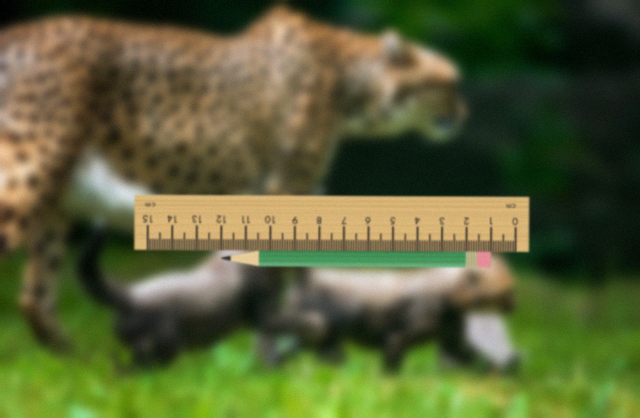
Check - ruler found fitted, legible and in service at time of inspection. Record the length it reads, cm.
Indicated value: 11 cm
